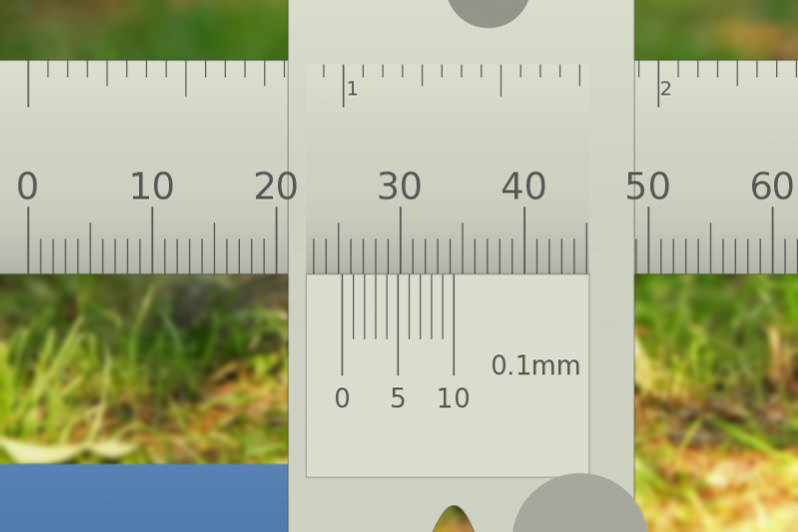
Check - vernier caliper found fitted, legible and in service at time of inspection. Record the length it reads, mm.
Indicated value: 25.3 mm
